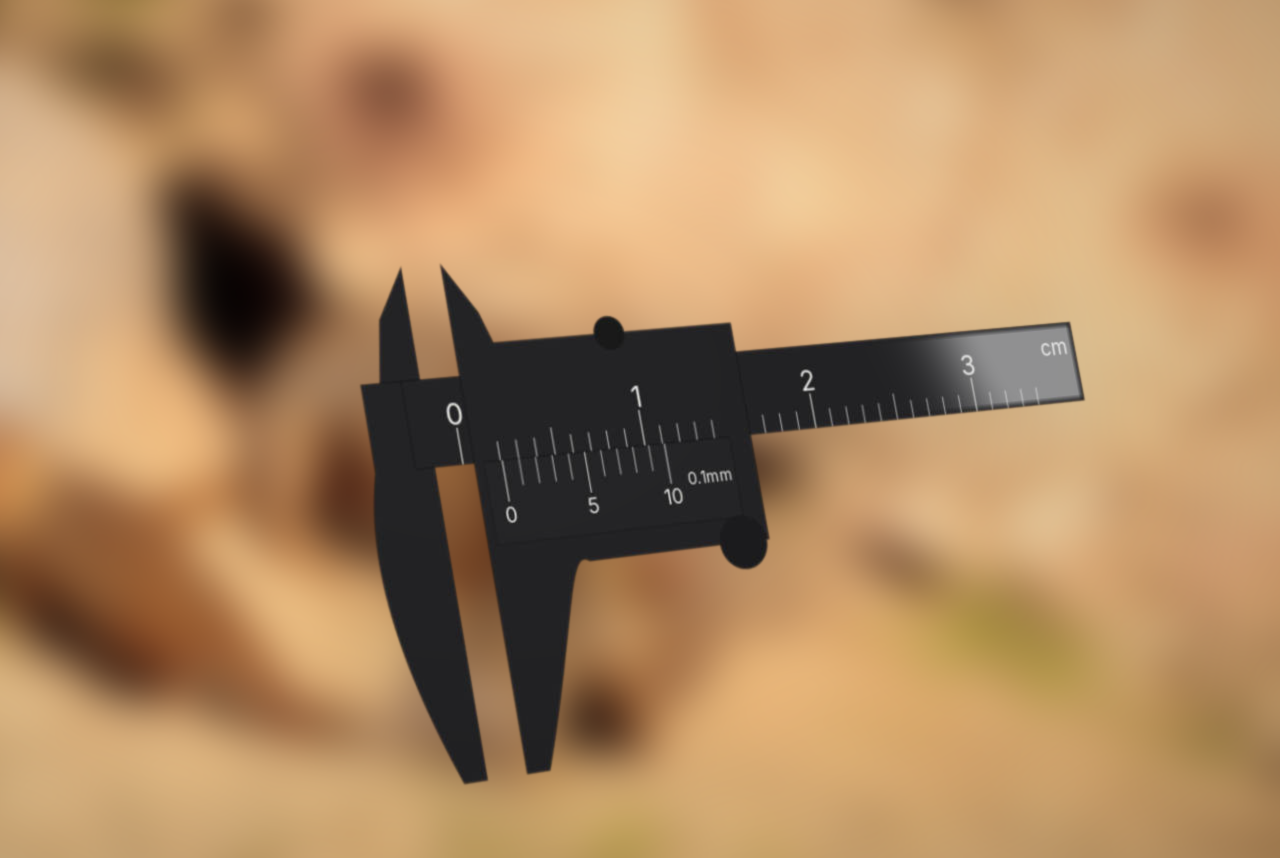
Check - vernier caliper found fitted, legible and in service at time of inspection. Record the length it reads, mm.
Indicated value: 2.1 mm
